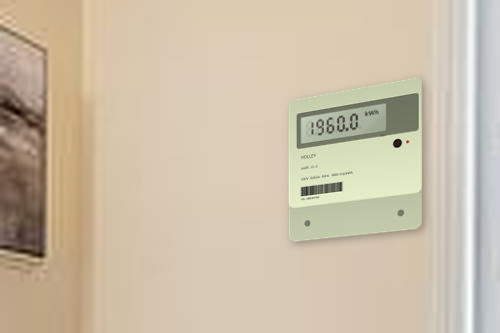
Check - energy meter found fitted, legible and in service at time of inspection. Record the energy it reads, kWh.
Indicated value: 1960.0 kWh
